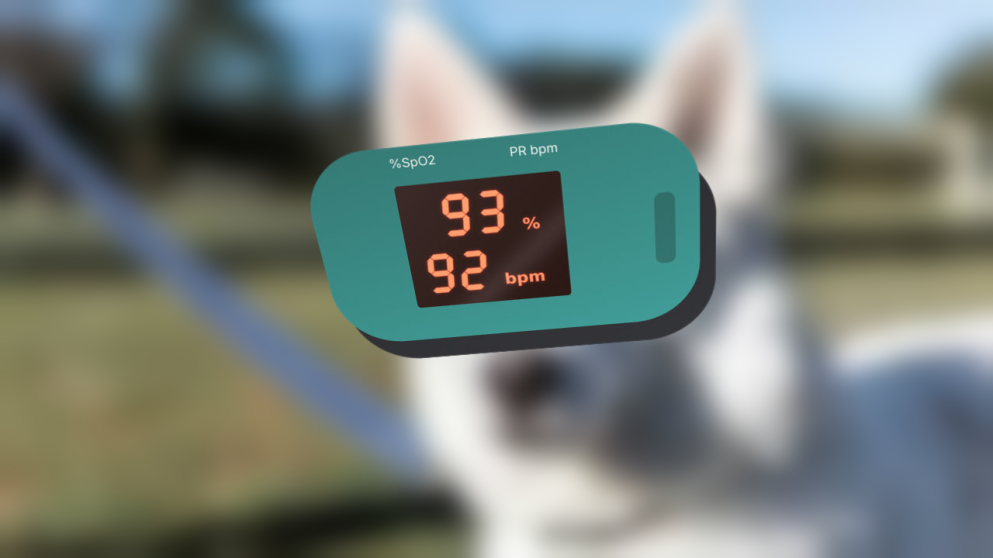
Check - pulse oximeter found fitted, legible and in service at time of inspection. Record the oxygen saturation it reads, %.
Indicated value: 93 %
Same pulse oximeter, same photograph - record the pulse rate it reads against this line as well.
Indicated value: 92 bpm
